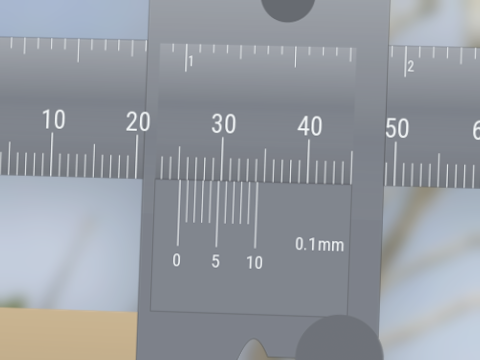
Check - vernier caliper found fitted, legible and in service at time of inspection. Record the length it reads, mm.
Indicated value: 25.2 mm
